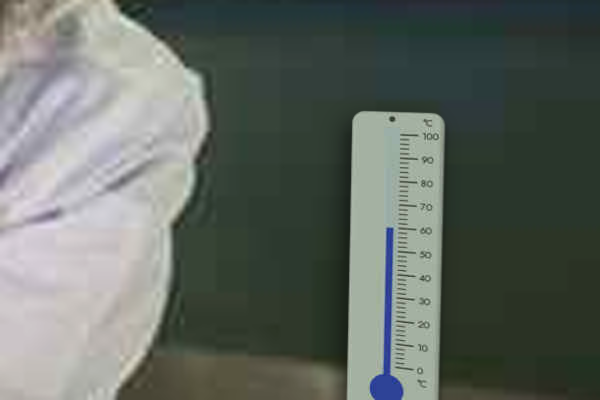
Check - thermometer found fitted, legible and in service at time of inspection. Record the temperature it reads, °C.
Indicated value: 60 °C
